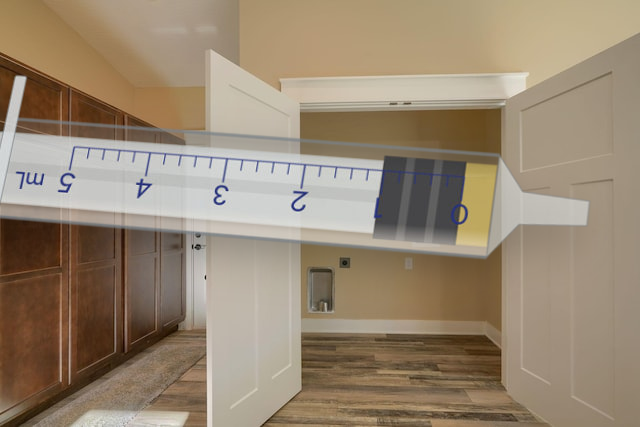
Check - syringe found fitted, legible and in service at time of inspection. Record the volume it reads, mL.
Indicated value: 0 mL
